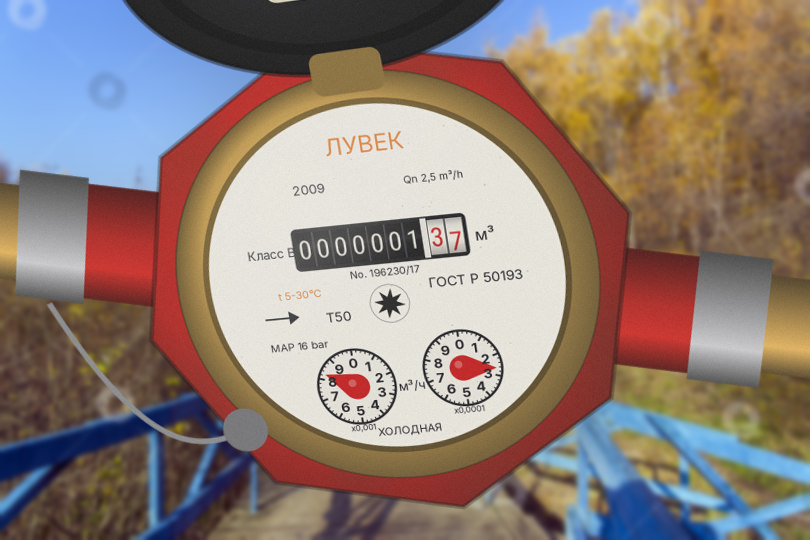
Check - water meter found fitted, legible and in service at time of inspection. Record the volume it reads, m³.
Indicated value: 1.3682 m³
